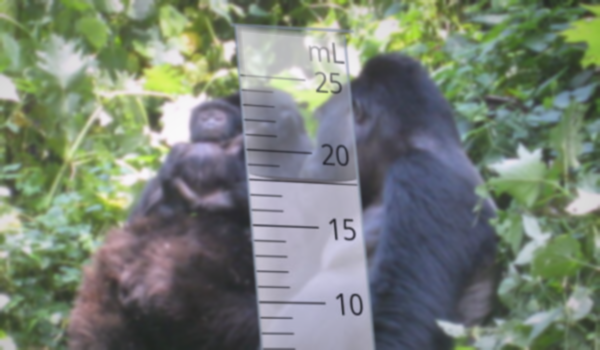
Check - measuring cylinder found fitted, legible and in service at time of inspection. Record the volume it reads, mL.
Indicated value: 18 mL
